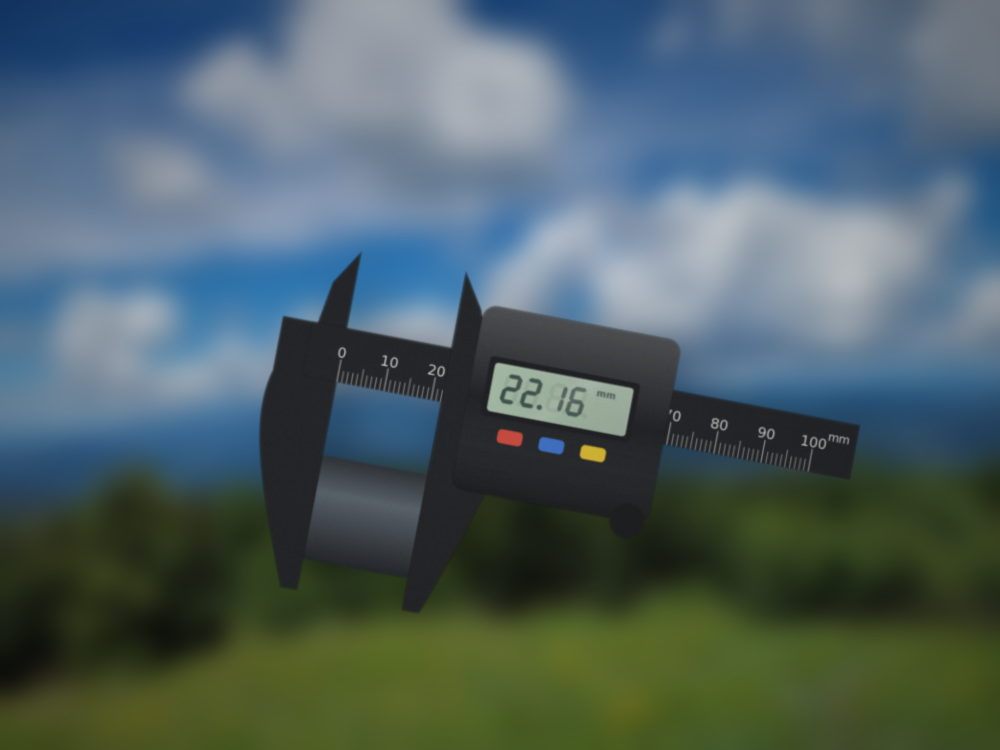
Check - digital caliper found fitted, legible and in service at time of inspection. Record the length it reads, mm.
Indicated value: 22.16 mm
